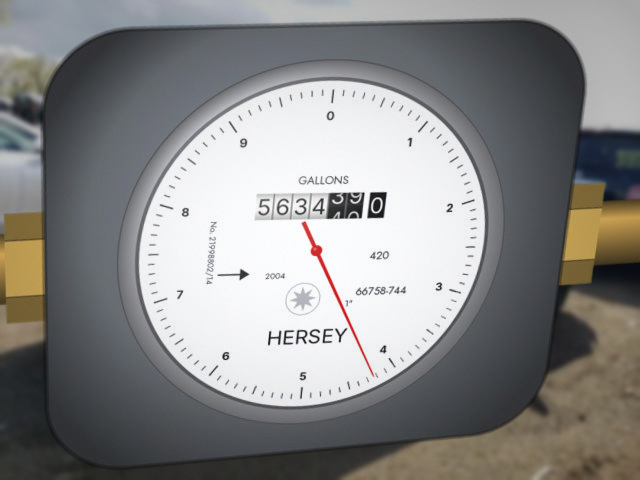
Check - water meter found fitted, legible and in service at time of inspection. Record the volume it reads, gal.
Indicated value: 5634394.2 gal
